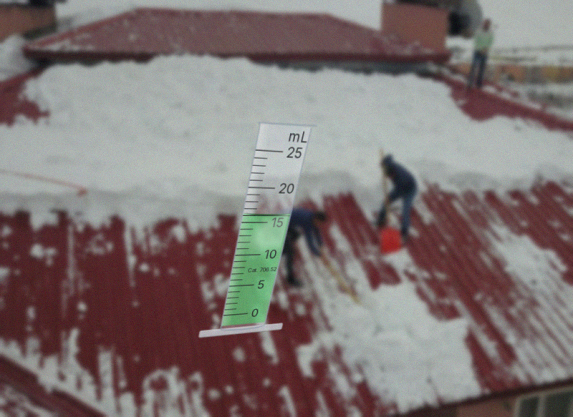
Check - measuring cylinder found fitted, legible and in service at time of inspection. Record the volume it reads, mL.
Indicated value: 16 mL
